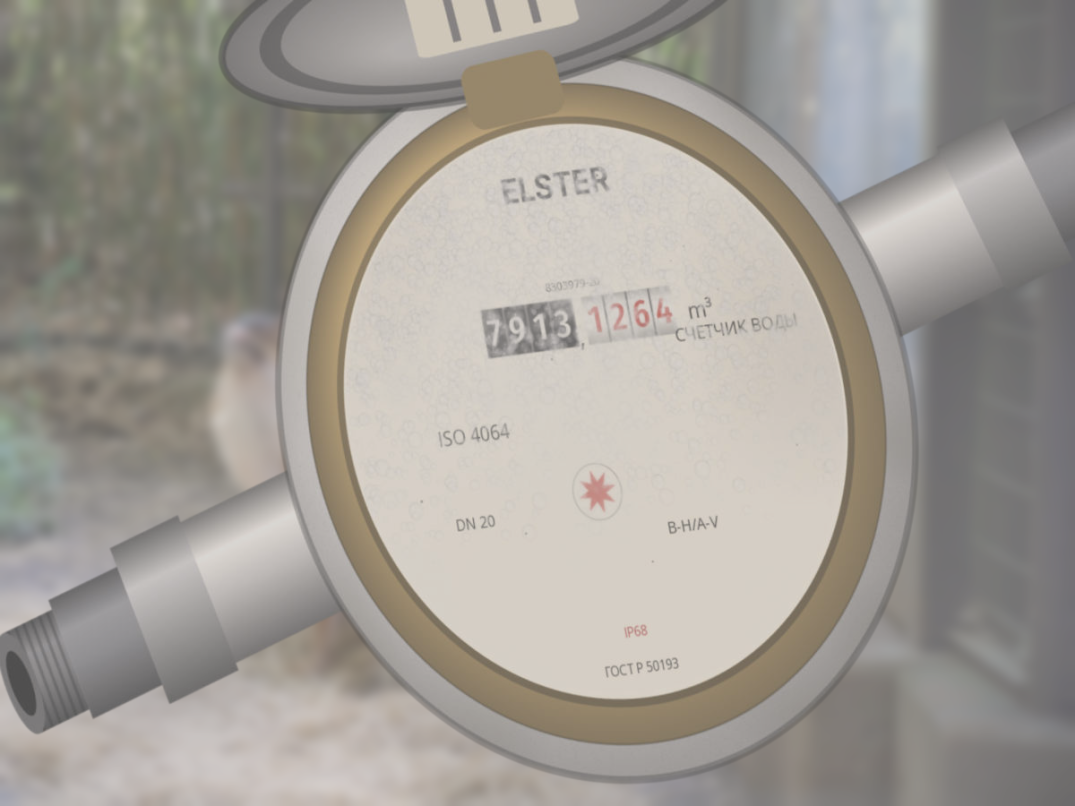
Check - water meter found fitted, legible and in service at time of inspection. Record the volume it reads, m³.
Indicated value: 7913.1264 m³
